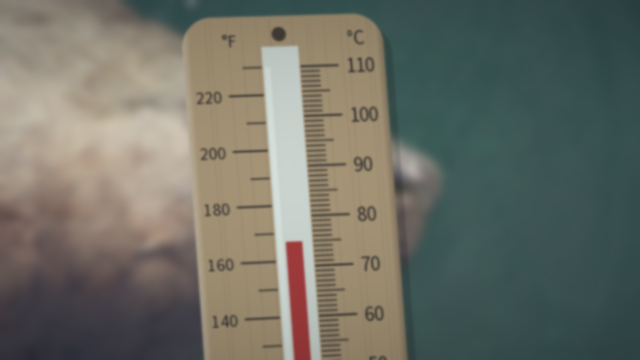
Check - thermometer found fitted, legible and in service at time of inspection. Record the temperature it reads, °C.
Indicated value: 75 °C
